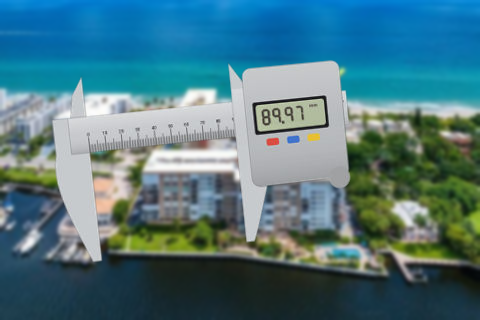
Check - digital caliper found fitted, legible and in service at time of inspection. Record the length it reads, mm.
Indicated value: 89.97 mm
